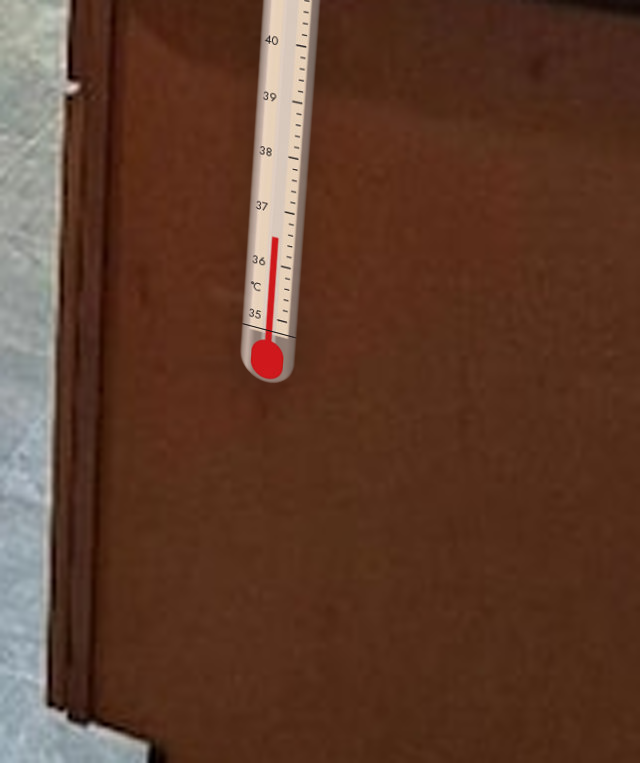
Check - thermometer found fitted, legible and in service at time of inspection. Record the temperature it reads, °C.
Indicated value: 36.5 °C
